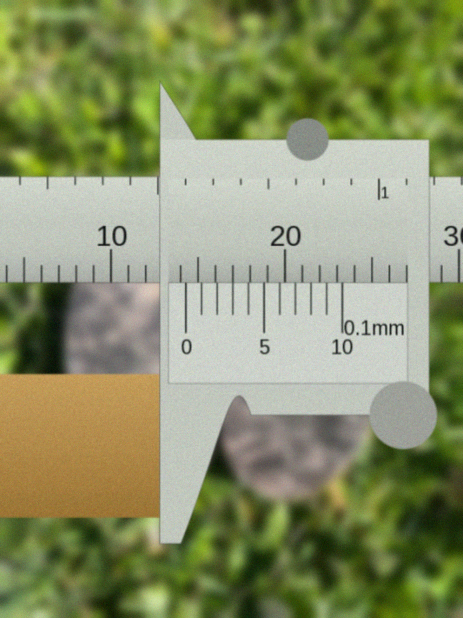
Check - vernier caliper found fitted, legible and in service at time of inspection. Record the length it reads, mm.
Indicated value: 14.3 mm
